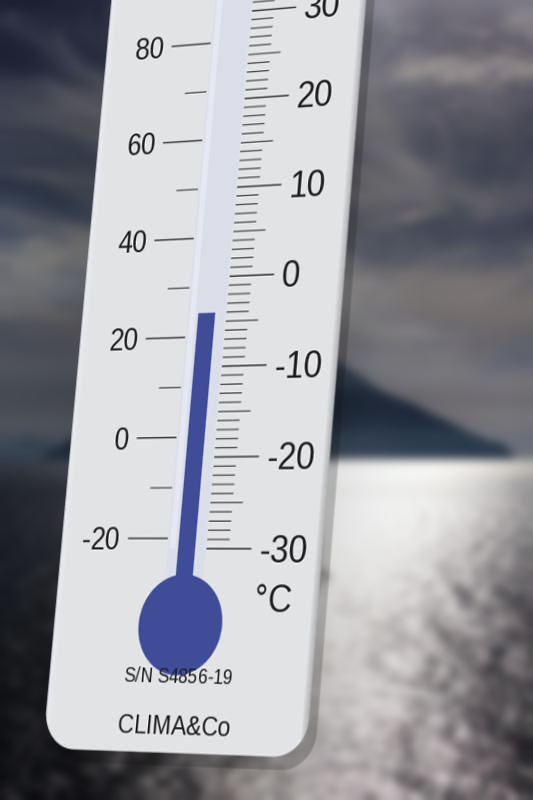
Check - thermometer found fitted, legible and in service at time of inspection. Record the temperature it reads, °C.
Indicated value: -4 °C
